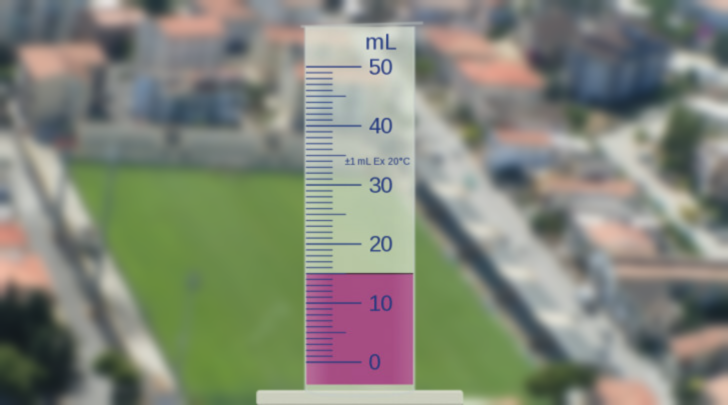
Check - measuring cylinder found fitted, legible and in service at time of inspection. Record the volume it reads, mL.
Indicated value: 15 mL
